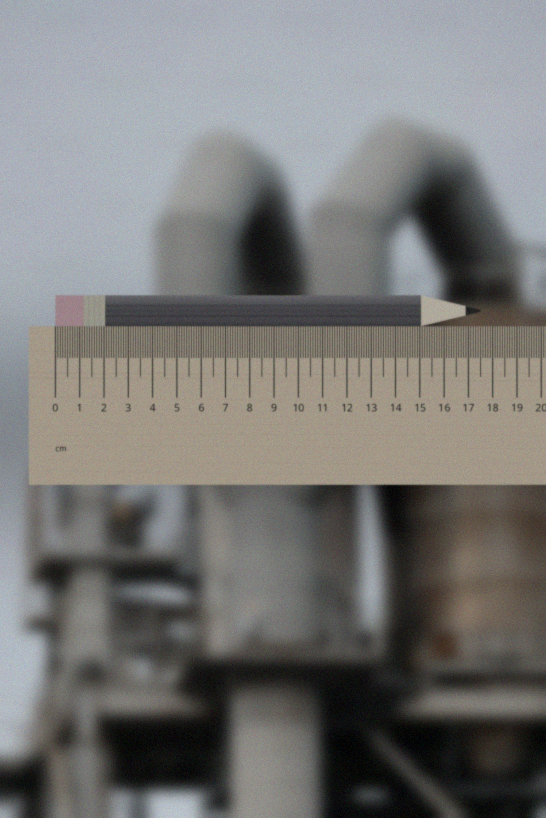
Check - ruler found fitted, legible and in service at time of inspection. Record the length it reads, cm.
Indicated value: 17.5 cm
